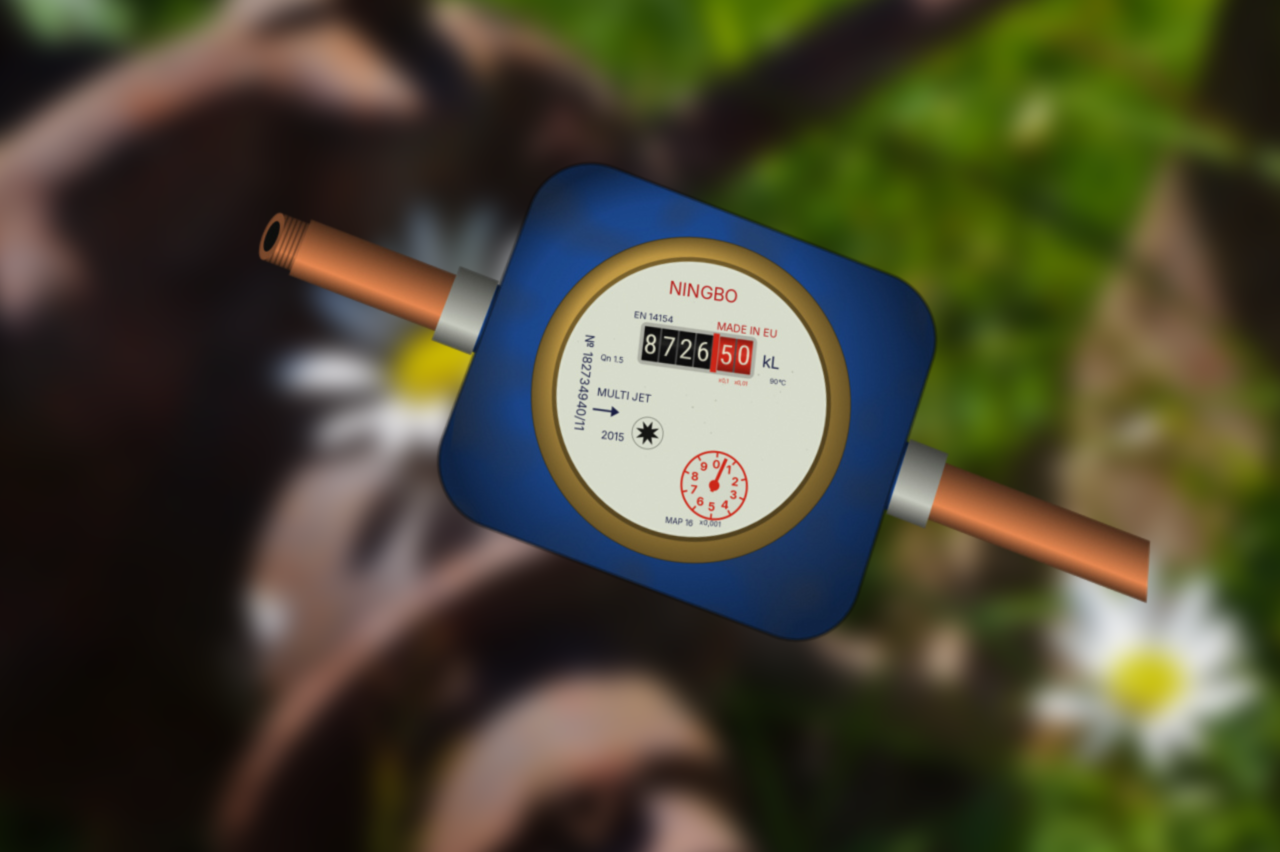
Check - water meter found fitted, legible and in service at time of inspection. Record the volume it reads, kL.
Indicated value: 8726.500 kL
